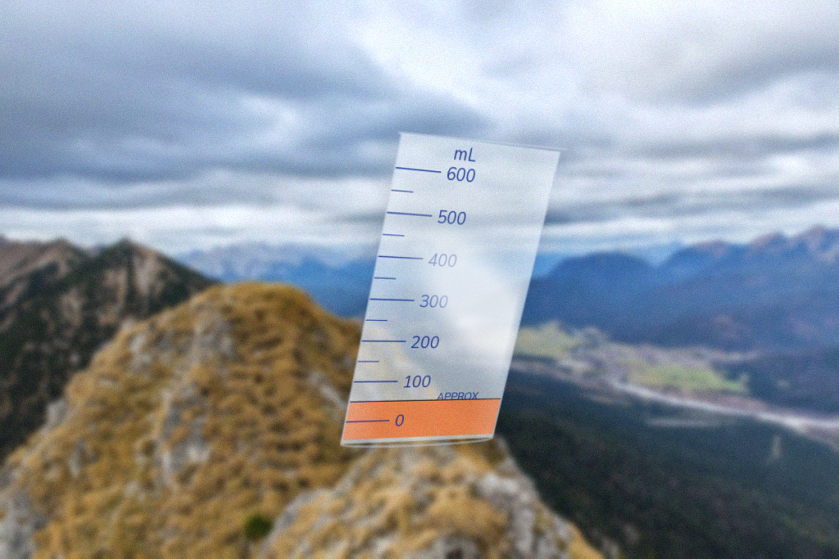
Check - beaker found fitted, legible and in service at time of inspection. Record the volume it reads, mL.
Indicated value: 50 mL
